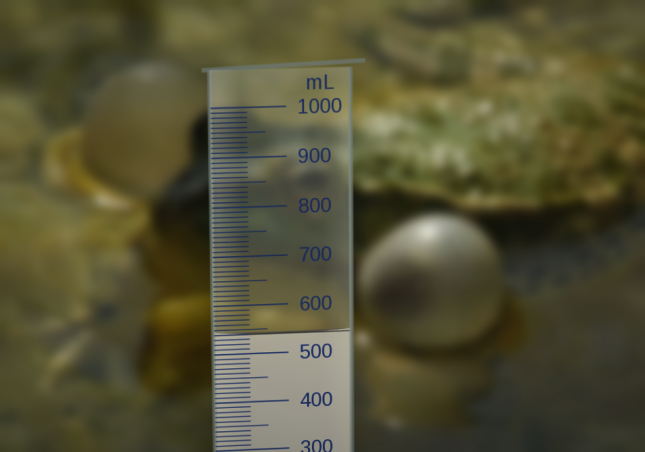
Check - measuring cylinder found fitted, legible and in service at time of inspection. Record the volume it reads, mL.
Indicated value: 540 mL
